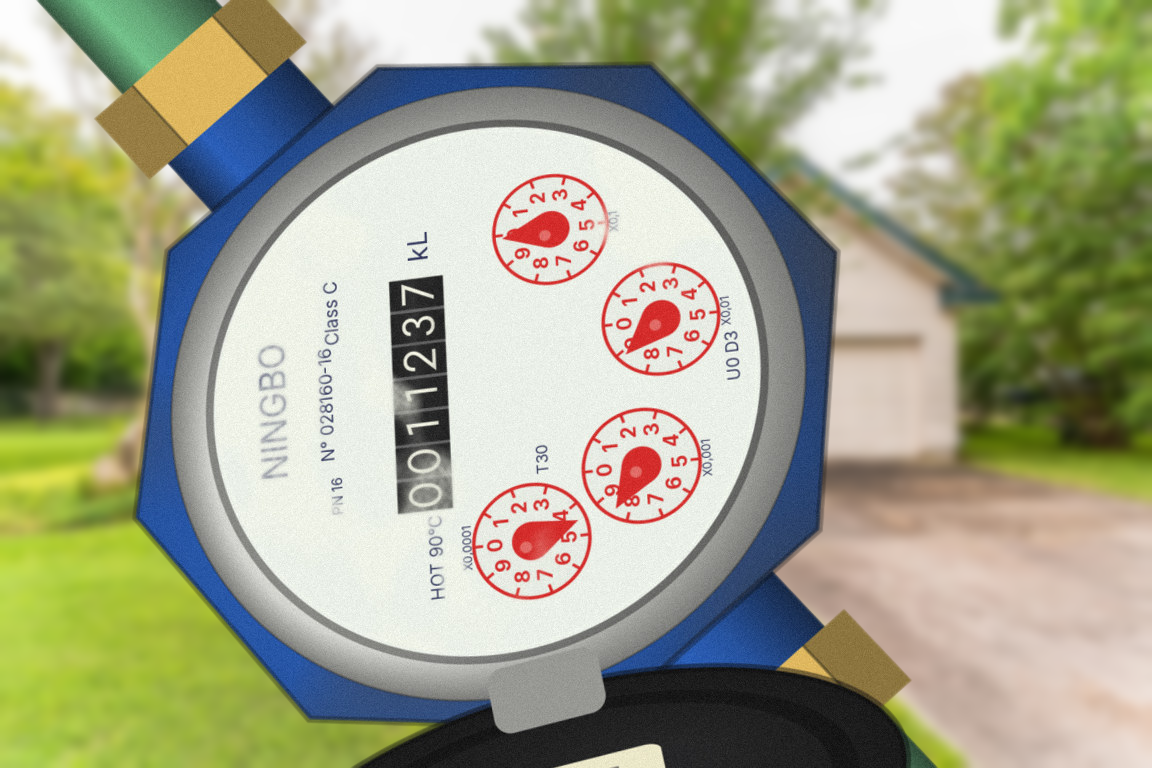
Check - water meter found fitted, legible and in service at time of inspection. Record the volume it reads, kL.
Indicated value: 11236.9884 kL
